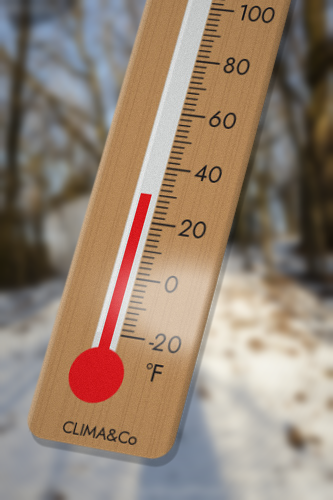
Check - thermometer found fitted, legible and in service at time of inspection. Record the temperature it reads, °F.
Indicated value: 30 °F
